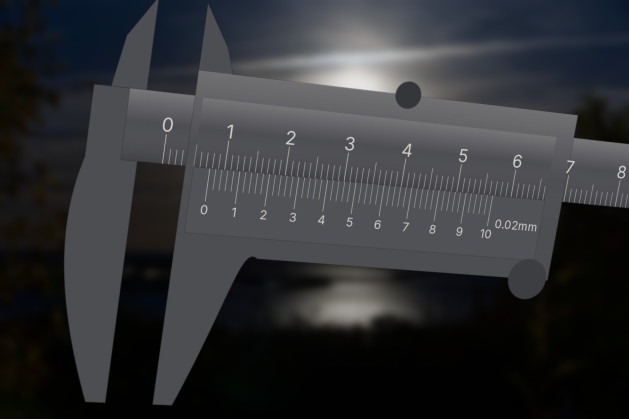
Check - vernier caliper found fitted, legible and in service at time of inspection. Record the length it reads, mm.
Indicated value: 7.6 mm
